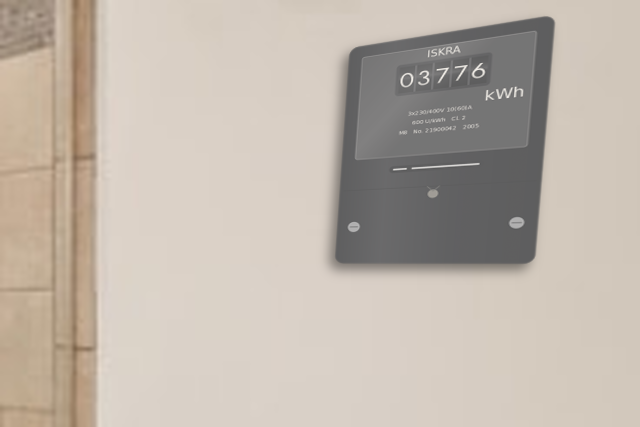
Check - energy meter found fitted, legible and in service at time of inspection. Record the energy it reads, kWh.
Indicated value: 3776 kWh
